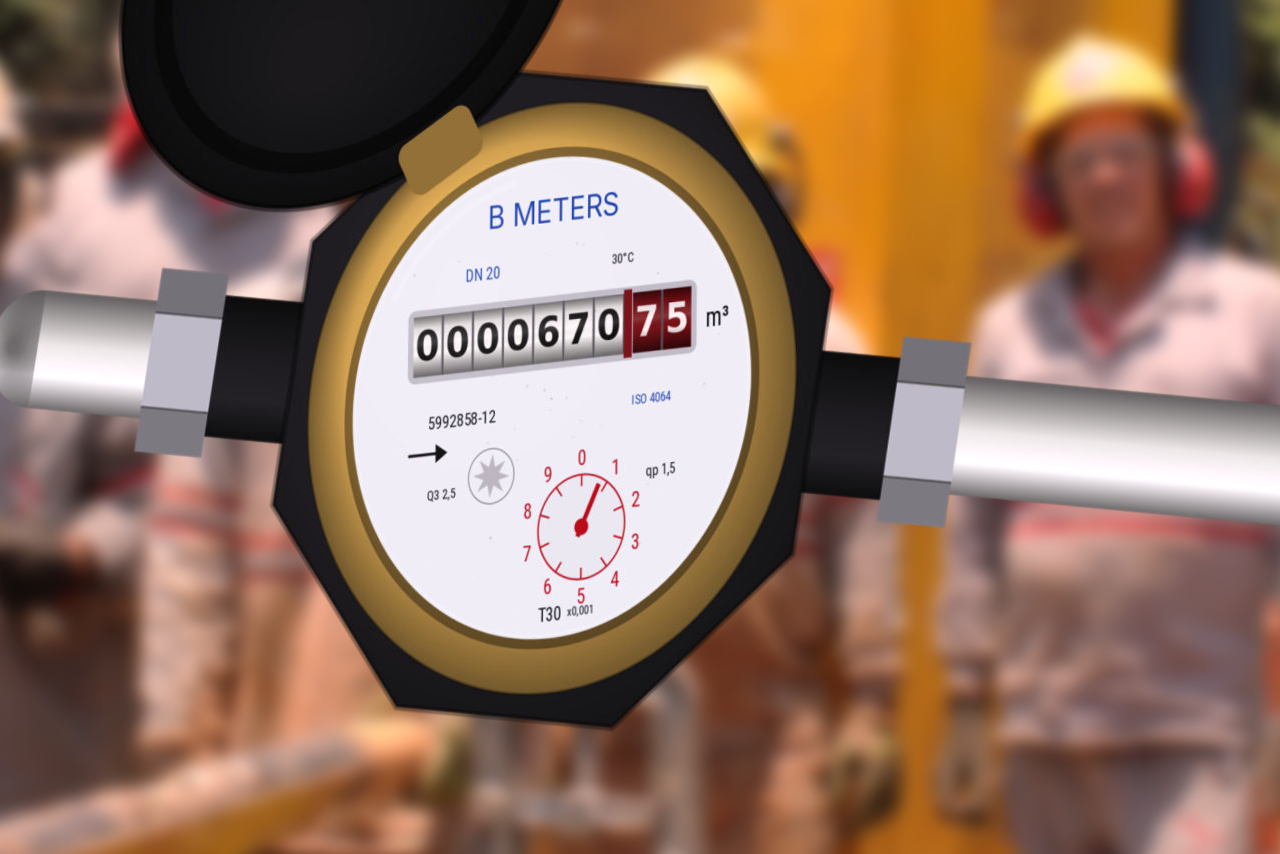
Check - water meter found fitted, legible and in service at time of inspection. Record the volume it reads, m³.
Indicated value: 670.750 m³
